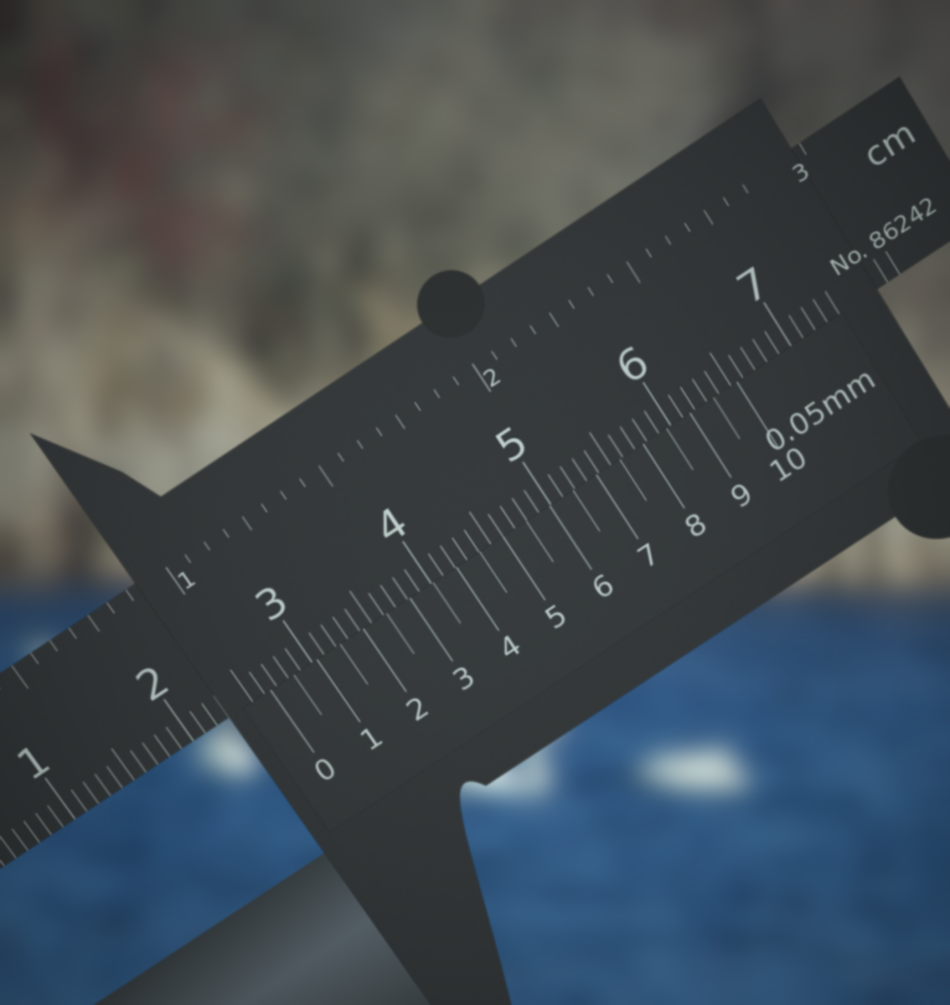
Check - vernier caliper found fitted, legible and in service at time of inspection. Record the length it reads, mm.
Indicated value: 26.5 mm
